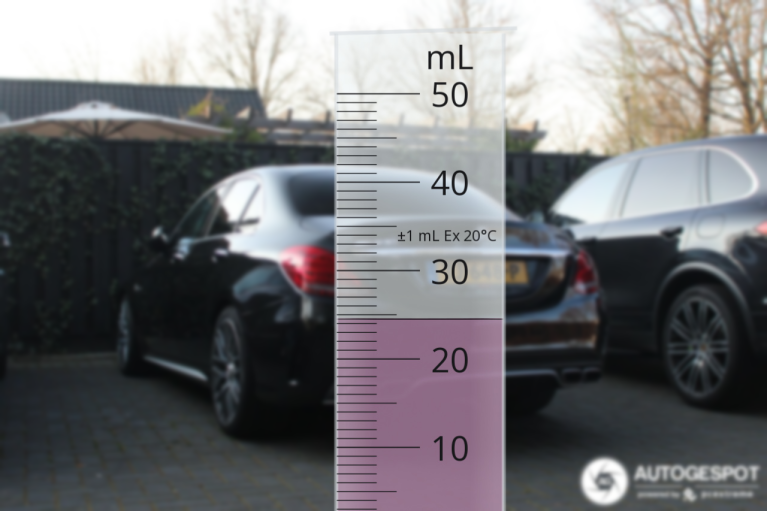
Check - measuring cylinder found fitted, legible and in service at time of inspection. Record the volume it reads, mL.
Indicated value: 24.5 mL
